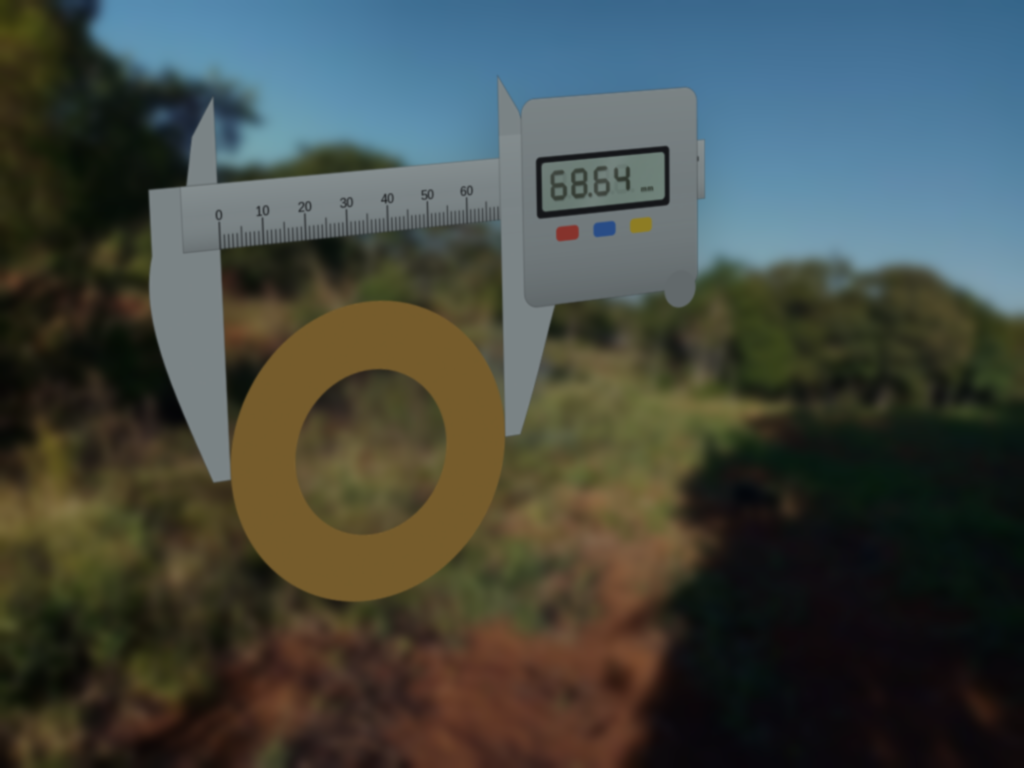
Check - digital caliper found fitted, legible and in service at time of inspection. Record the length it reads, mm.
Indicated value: 68.64 mm
